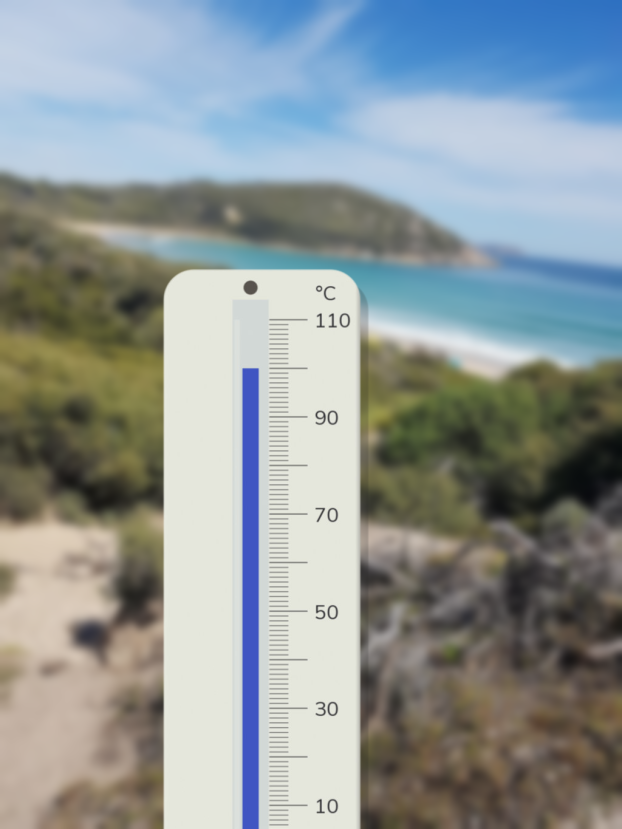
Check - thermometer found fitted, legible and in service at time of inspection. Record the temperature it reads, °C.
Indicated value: 100 °C
